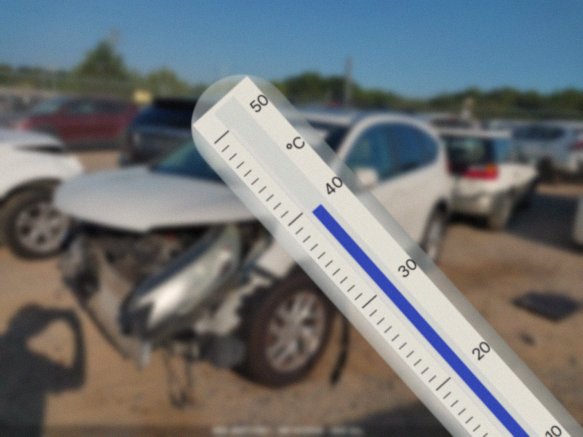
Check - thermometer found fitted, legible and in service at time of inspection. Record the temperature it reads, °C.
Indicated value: 39.5 °C
